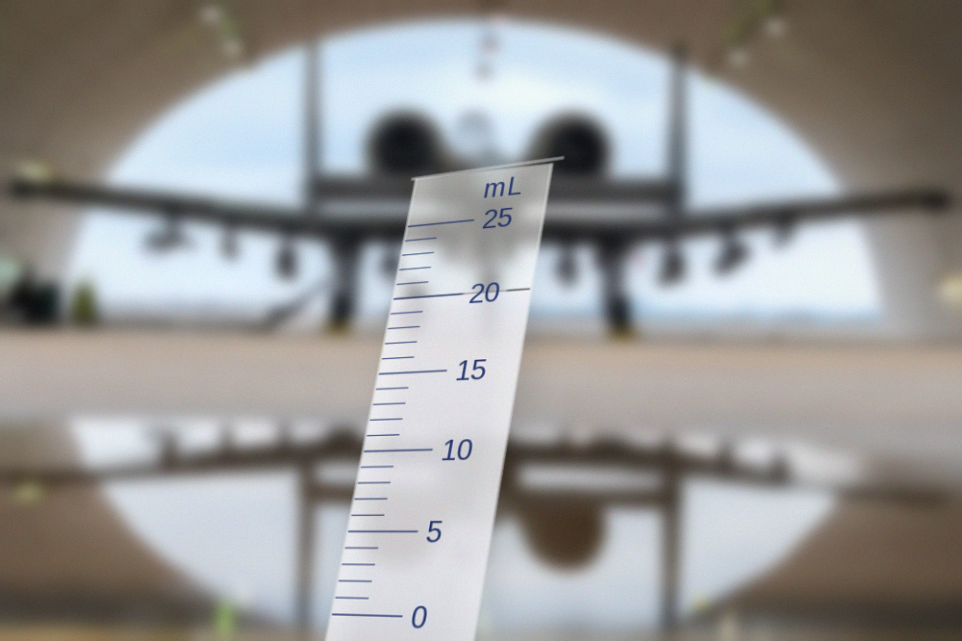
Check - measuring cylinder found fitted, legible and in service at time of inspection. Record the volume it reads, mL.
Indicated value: 20 mL
